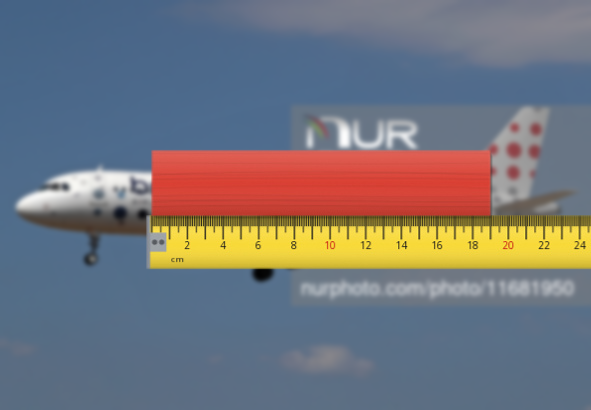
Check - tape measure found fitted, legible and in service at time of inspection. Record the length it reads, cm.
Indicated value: 19 cm
